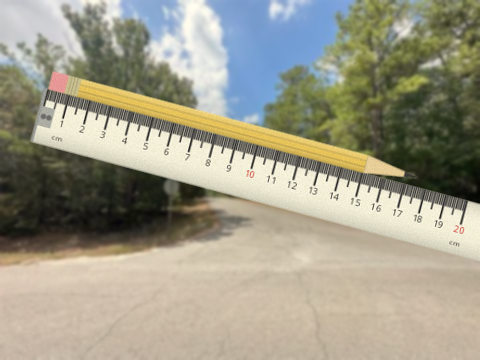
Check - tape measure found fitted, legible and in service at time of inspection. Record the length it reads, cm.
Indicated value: 17.5 cm
